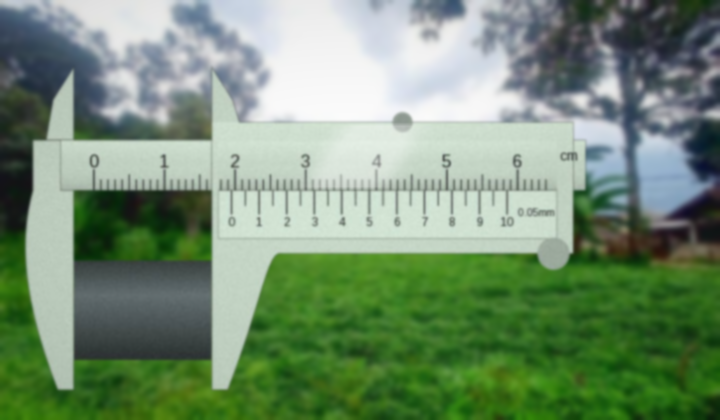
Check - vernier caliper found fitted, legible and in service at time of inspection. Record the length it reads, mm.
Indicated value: 19.5 mm
